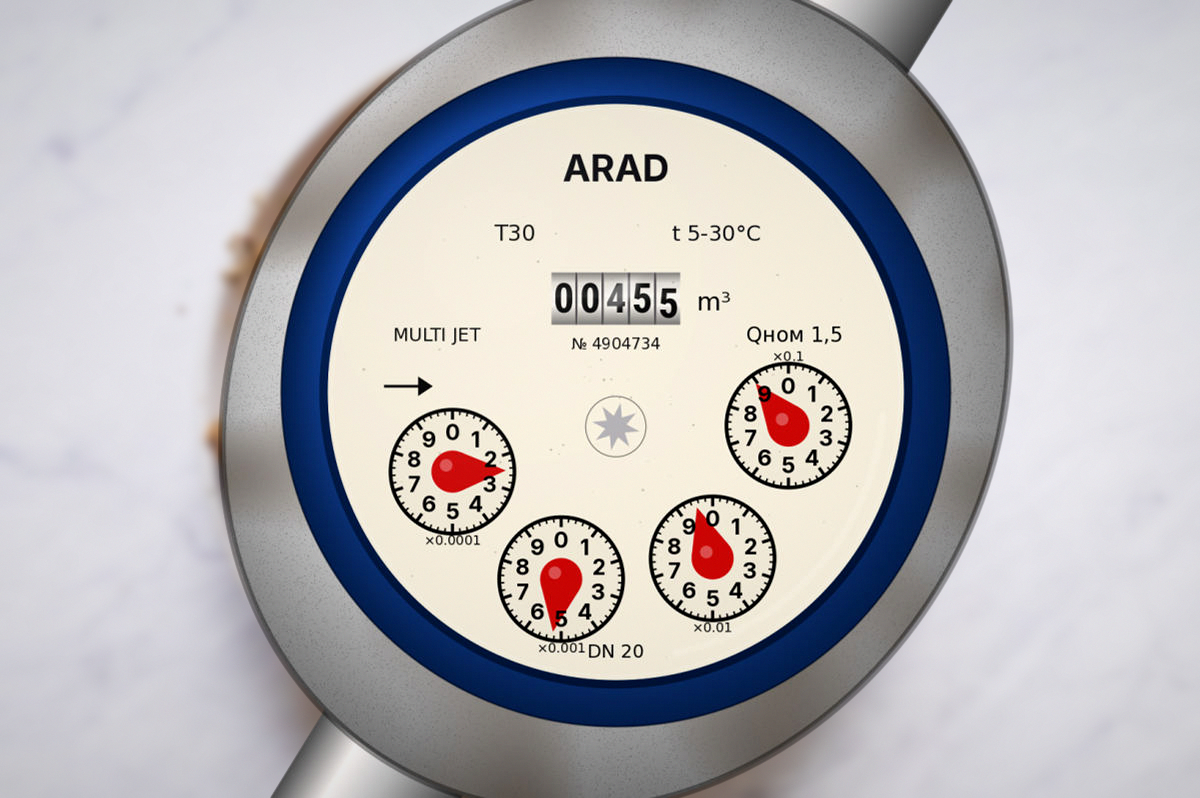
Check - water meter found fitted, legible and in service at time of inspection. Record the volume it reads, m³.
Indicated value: 454.8952 m³
